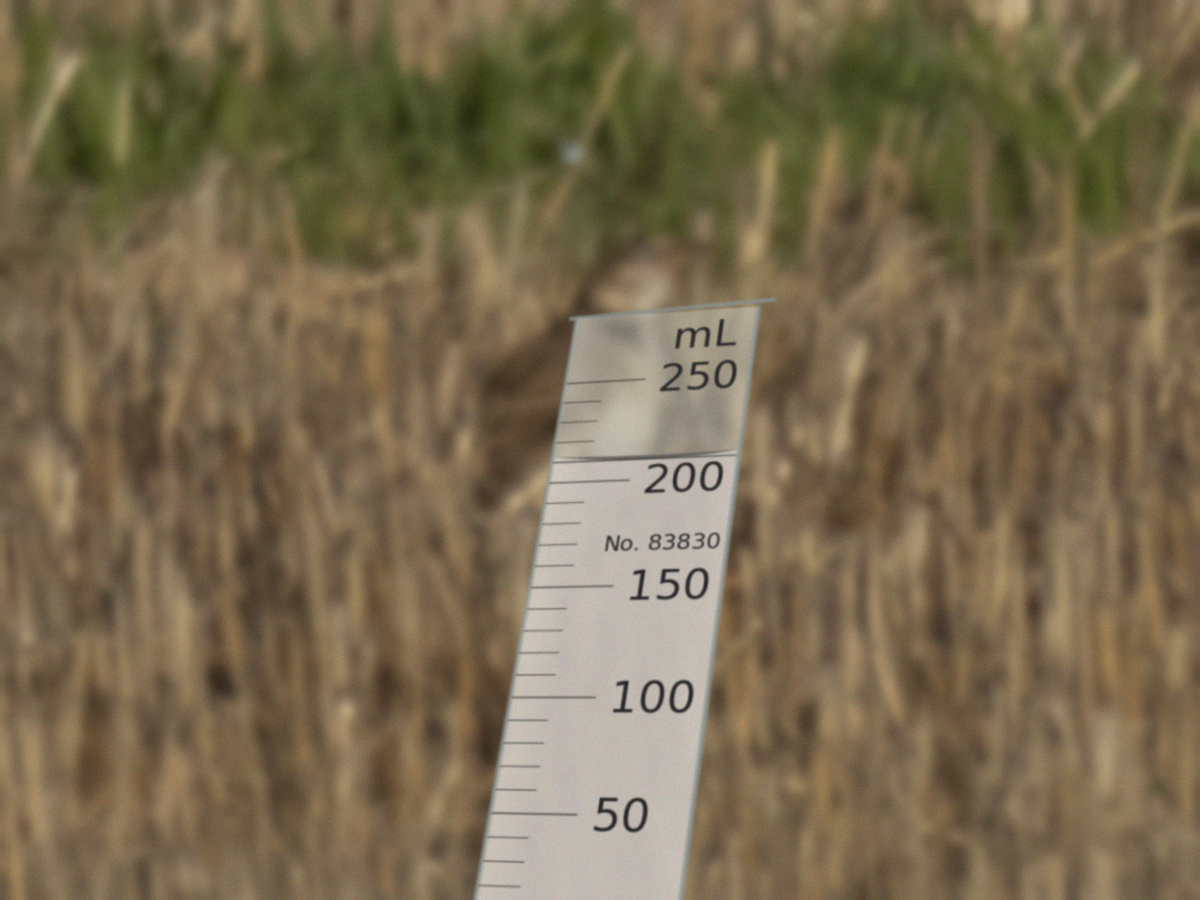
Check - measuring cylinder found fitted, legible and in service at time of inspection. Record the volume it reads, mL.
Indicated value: 210 mL
